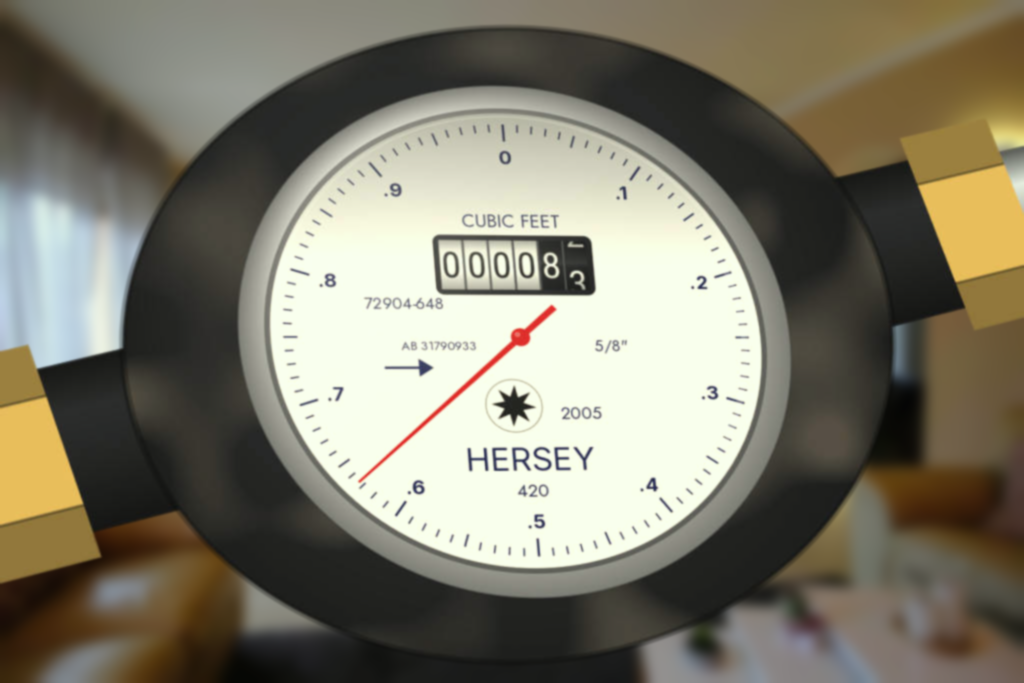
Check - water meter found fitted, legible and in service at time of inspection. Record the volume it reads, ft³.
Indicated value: 82.63 ft³
